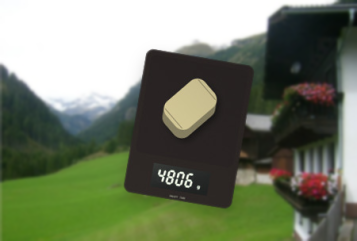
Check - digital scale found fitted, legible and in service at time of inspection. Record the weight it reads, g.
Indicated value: 4806 g
